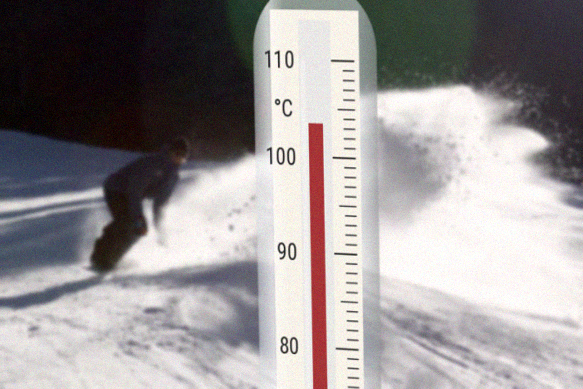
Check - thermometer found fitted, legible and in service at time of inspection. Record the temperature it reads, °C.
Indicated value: 103.5 °C
